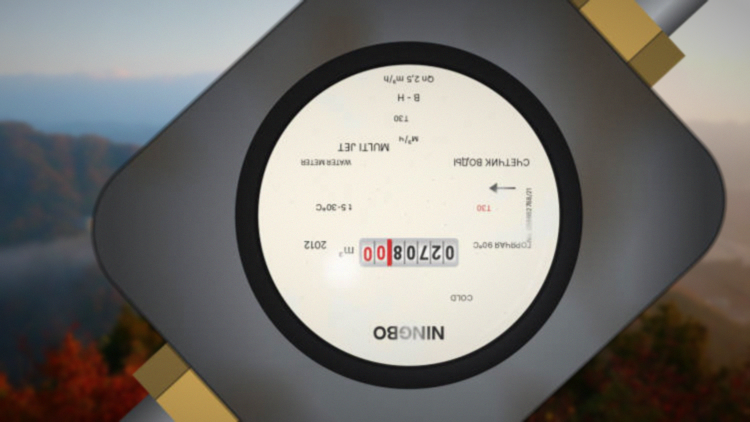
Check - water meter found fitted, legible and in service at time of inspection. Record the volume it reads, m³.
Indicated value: 2708.00 m³
